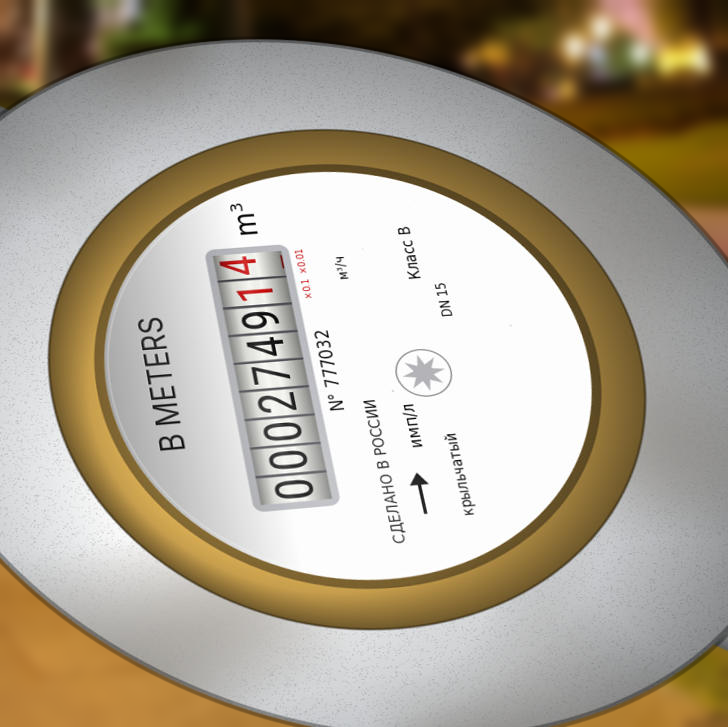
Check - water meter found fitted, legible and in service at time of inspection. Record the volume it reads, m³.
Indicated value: 2749.14 m³
